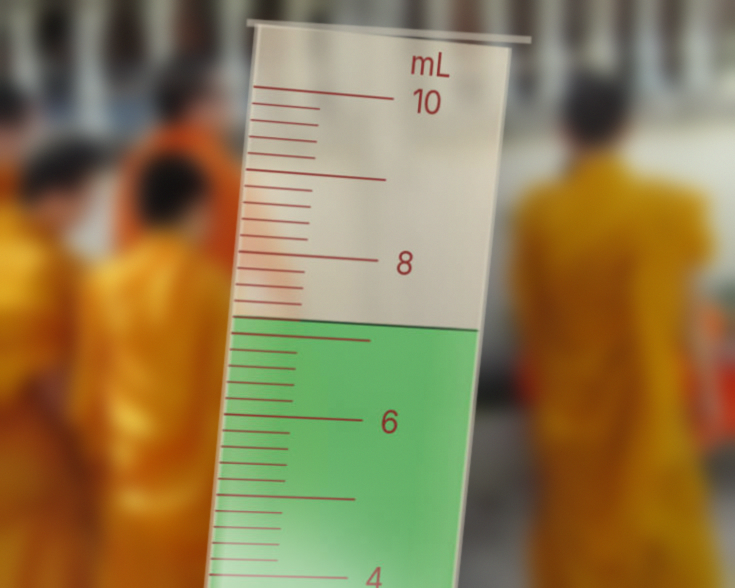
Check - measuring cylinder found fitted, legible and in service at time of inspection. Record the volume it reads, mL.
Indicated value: 7.2 mL
